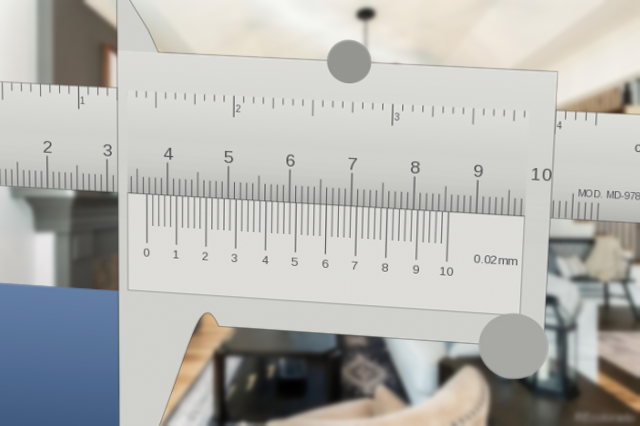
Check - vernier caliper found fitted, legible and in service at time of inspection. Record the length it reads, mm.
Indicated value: 36.6 mm
